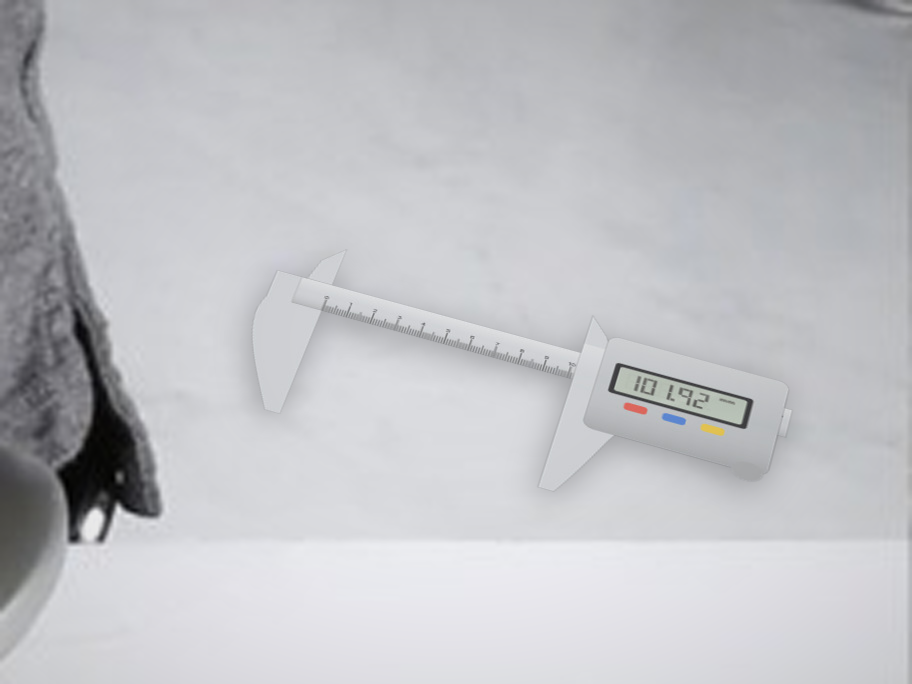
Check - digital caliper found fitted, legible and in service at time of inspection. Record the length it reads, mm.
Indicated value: 101.92 mm
